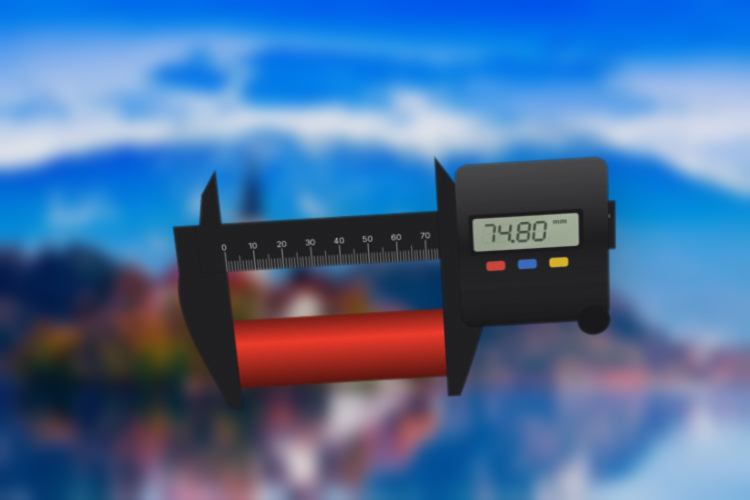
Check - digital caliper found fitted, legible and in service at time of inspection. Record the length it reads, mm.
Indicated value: 74.80 mm
